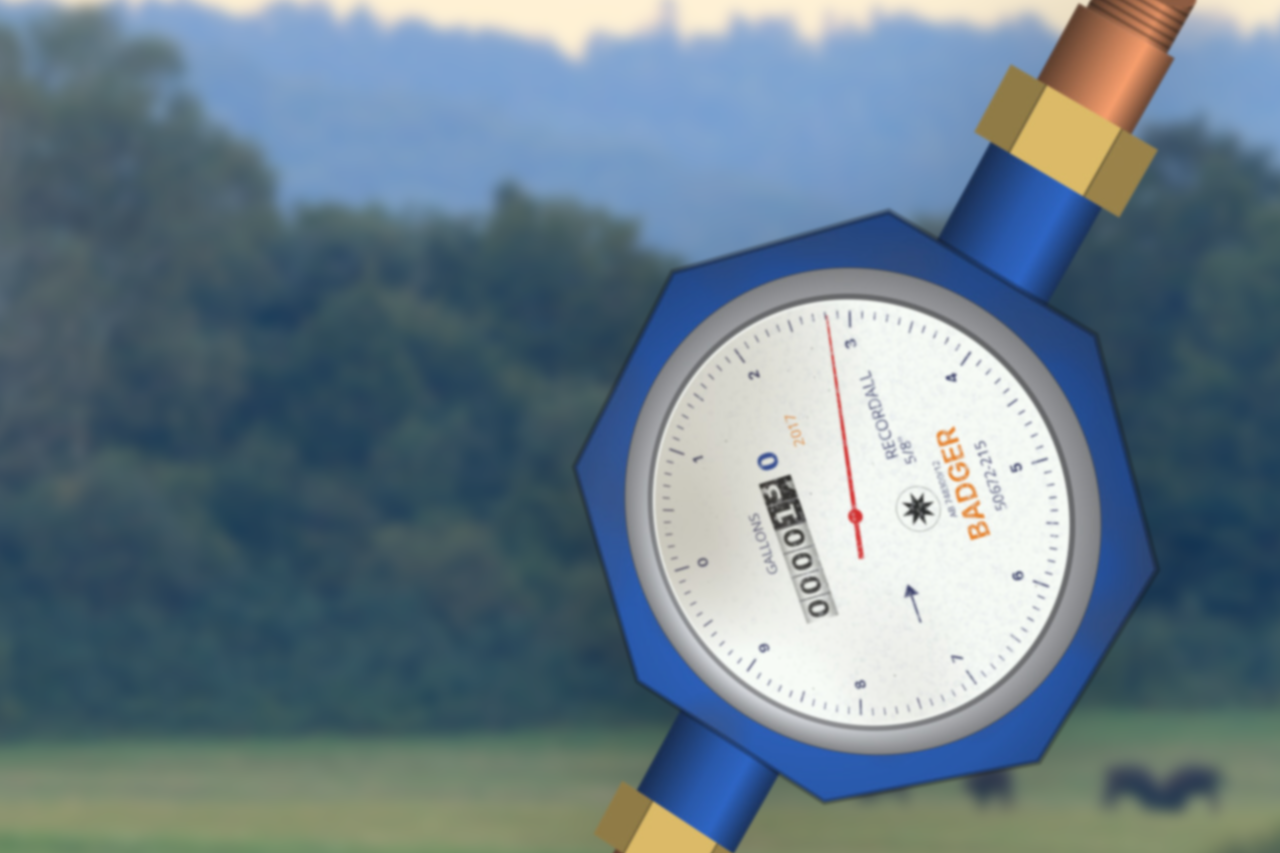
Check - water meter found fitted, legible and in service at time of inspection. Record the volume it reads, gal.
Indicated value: 132.8 gal
